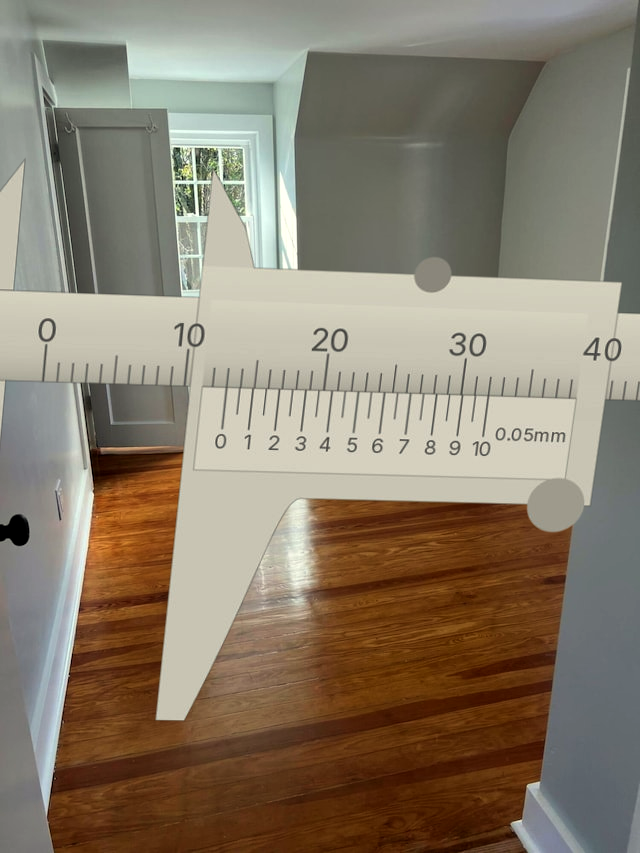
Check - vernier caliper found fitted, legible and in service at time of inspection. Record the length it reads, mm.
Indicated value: 13.0 mm
